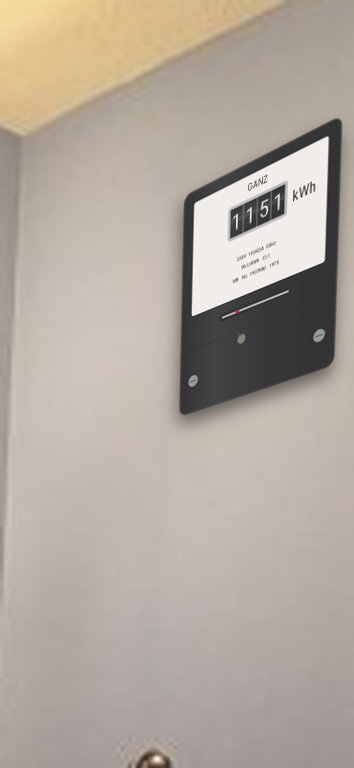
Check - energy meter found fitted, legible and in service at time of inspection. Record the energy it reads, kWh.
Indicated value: 1151 kWh
